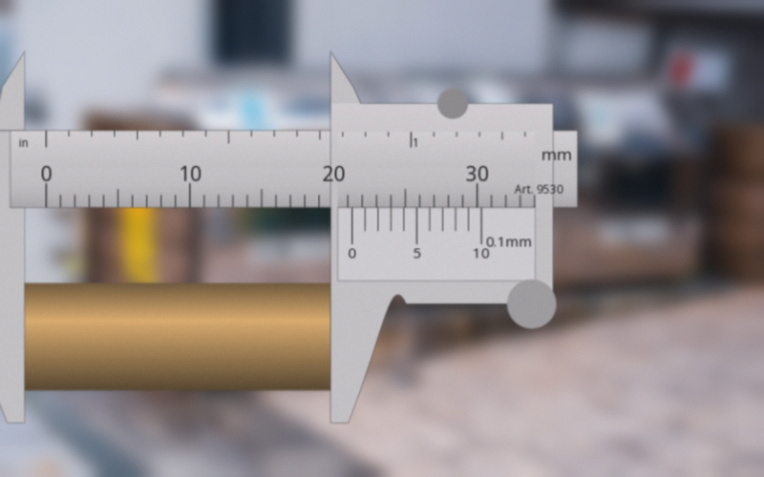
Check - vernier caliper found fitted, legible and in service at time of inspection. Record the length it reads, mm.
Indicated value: 21.3 mm
